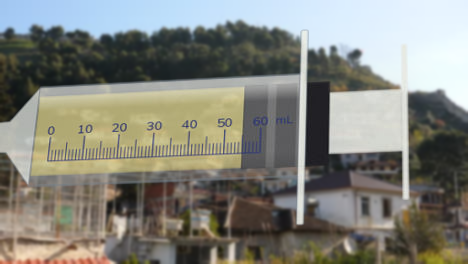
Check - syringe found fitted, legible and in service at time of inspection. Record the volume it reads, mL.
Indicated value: 55 mL
